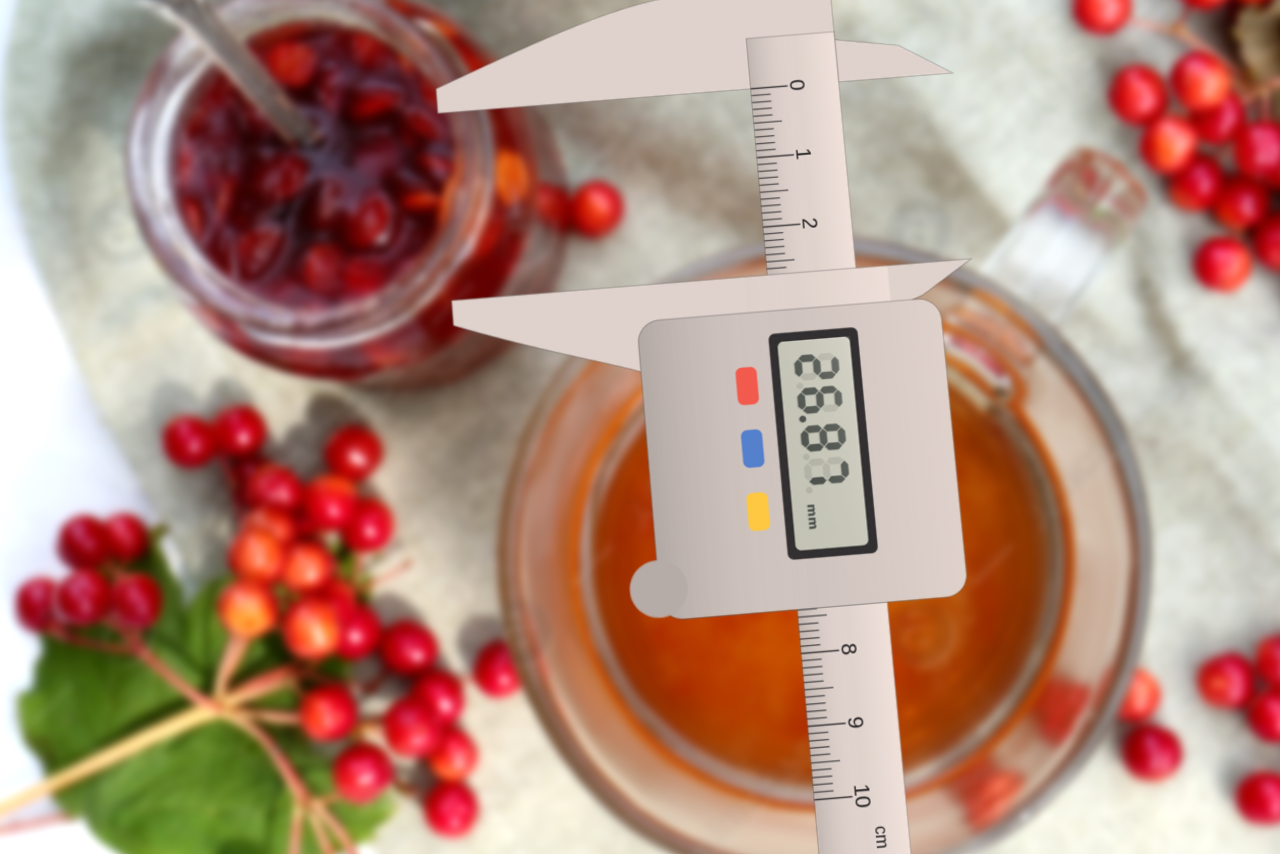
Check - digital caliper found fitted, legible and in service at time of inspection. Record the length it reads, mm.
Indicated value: 26.87 mm
